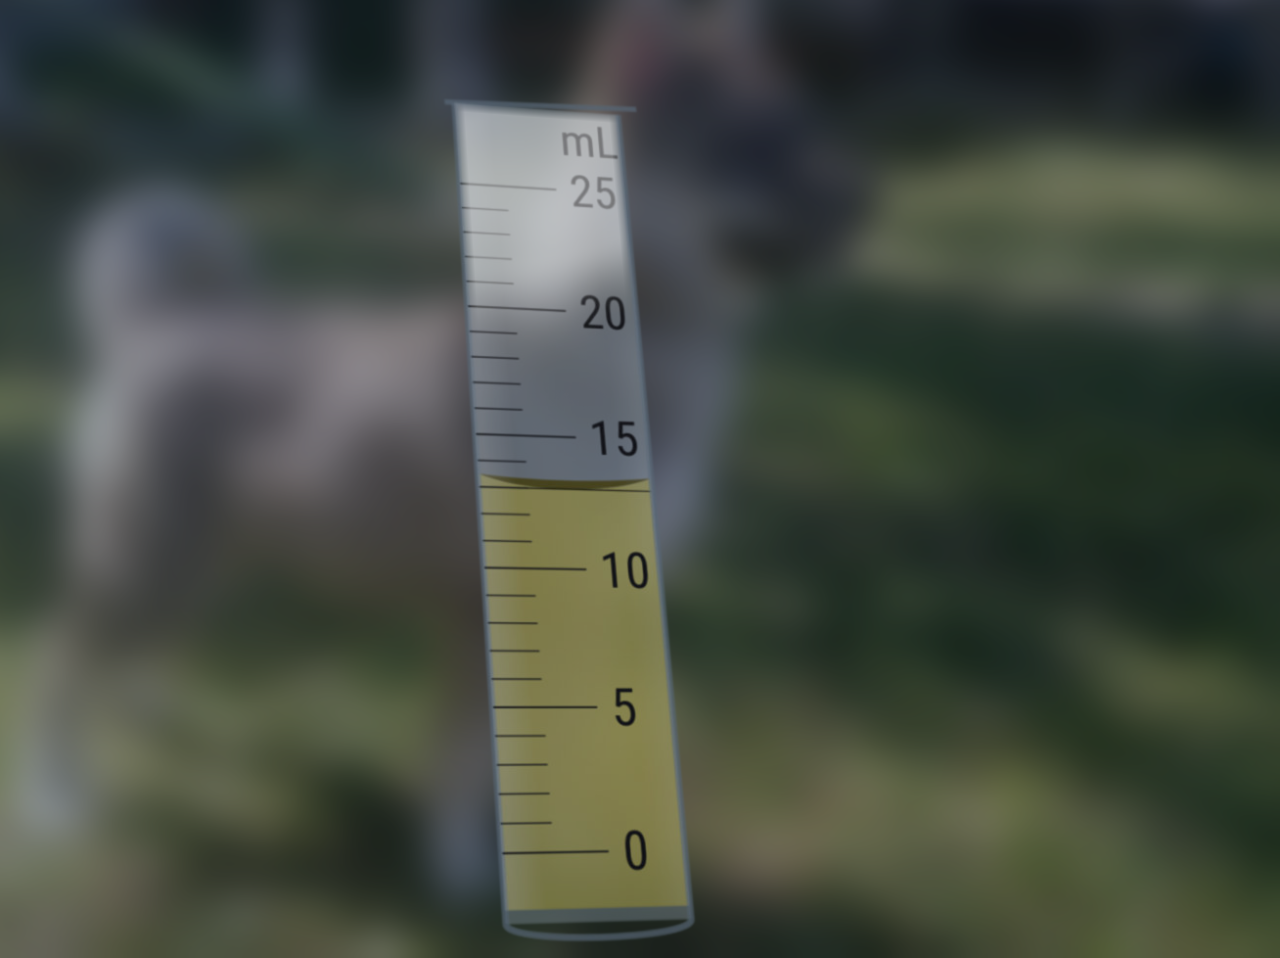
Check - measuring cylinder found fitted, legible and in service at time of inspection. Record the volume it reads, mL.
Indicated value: 13 mL
